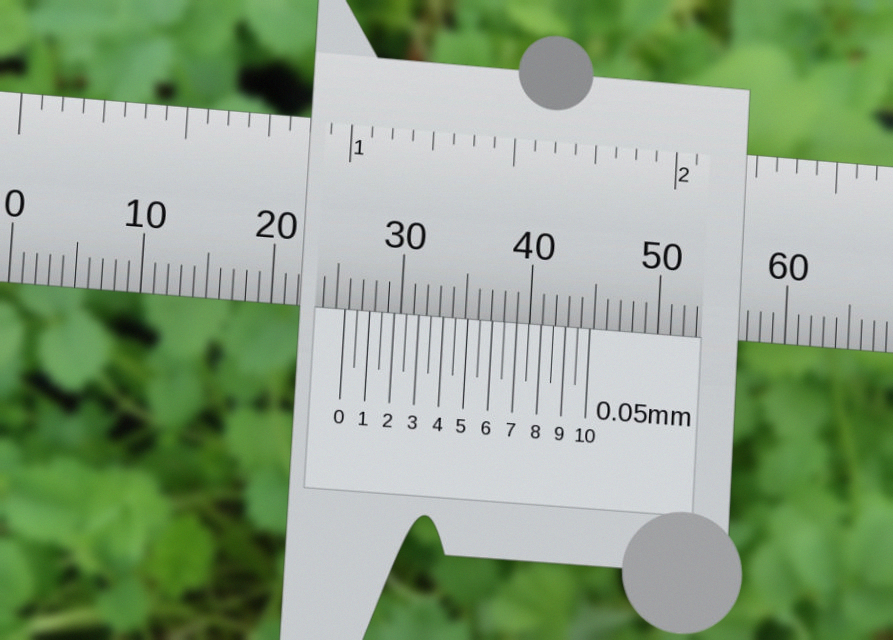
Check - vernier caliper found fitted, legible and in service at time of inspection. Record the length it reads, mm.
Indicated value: 25.7 mm
